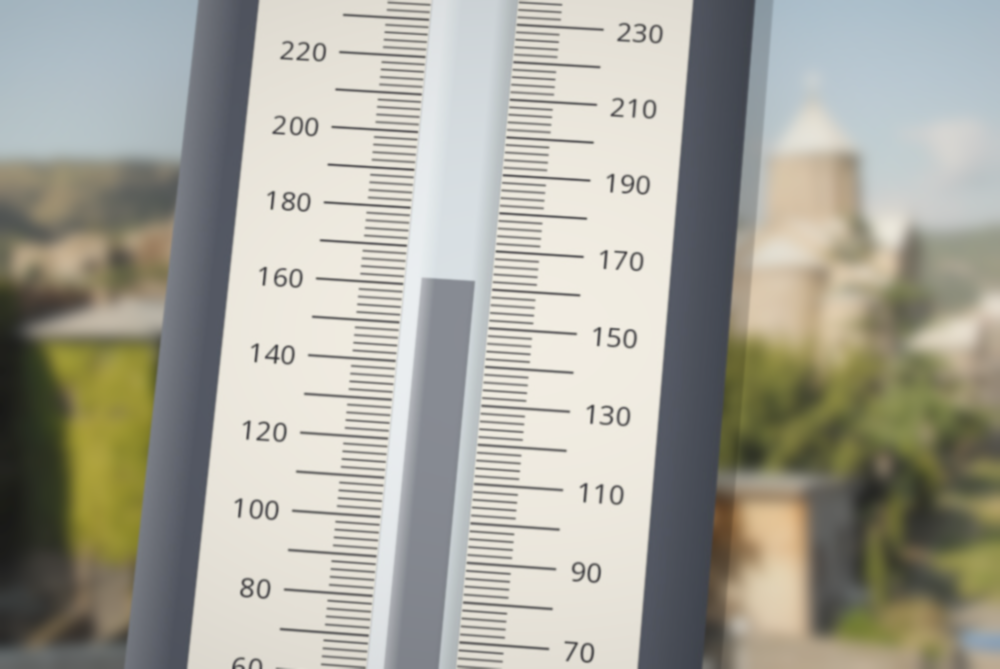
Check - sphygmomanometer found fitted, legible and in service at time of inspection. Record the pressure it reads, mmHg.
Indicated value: 162 mmHg
